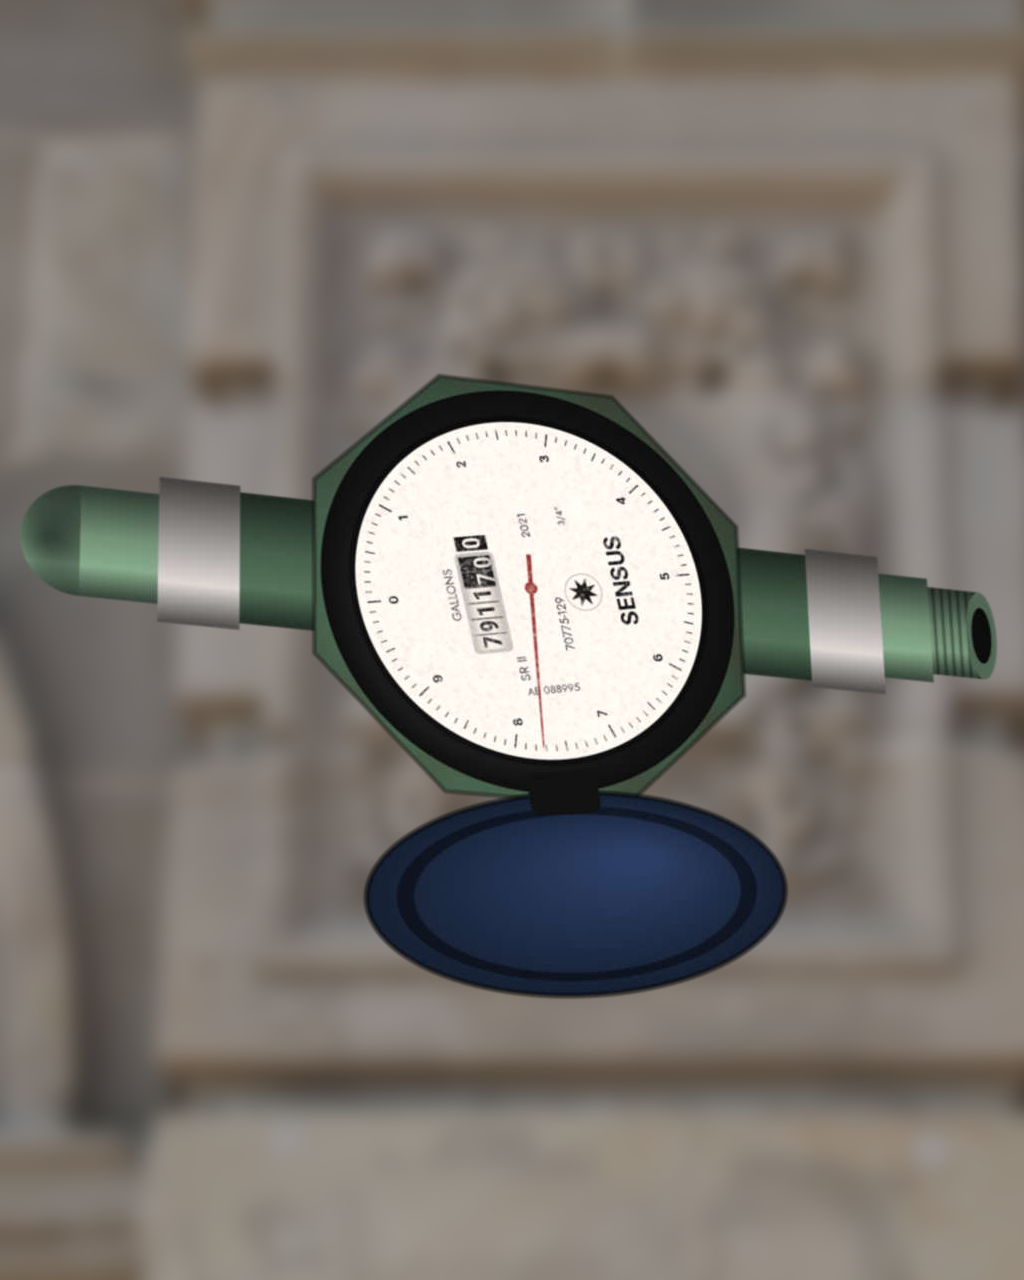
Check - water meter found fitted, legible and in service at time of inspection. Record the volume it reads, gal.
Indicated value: 7911697.7 gal
